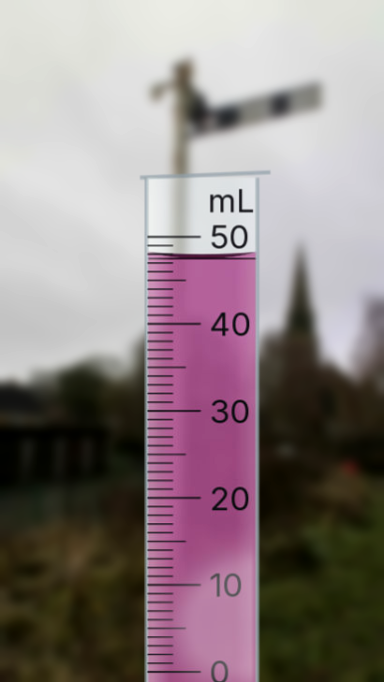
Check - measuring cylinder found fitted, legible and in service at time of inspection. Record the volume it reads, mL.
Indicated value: 47.5 mL
